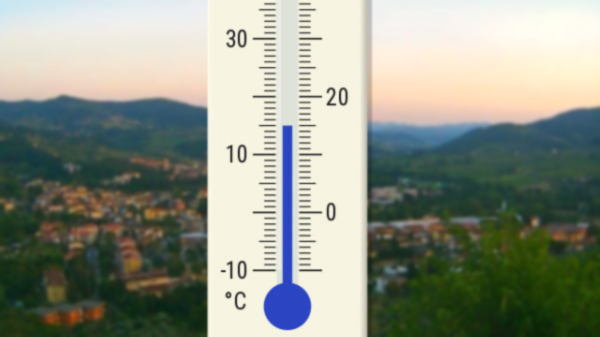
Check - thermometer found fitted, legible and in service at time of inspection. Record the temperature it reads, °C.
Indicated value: 15 °C
